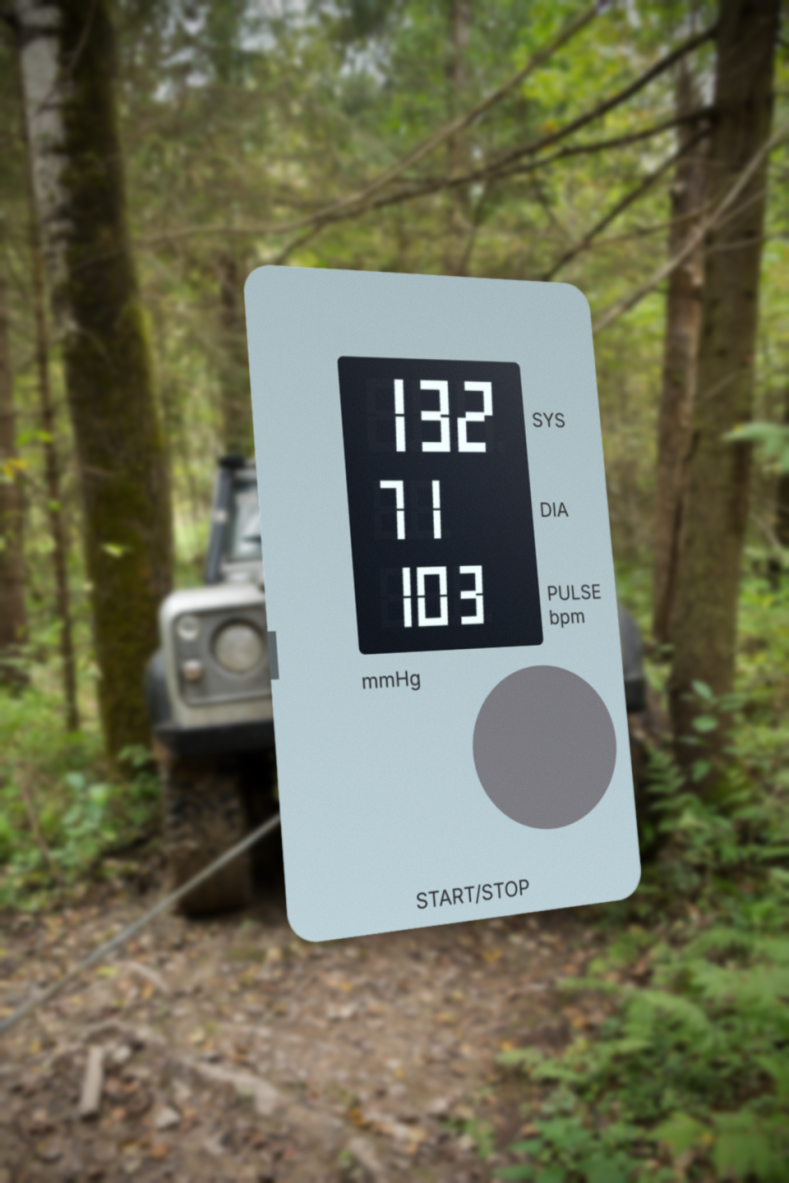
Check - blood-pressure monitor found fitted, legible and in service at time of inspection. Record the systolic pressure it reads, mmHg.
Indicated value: 132 mmHg
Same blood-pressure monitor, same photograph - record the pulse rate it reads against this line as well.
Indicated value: 103 bpm
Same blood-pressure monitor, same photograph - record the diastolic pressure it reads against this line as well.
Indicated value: 71 mmHg
